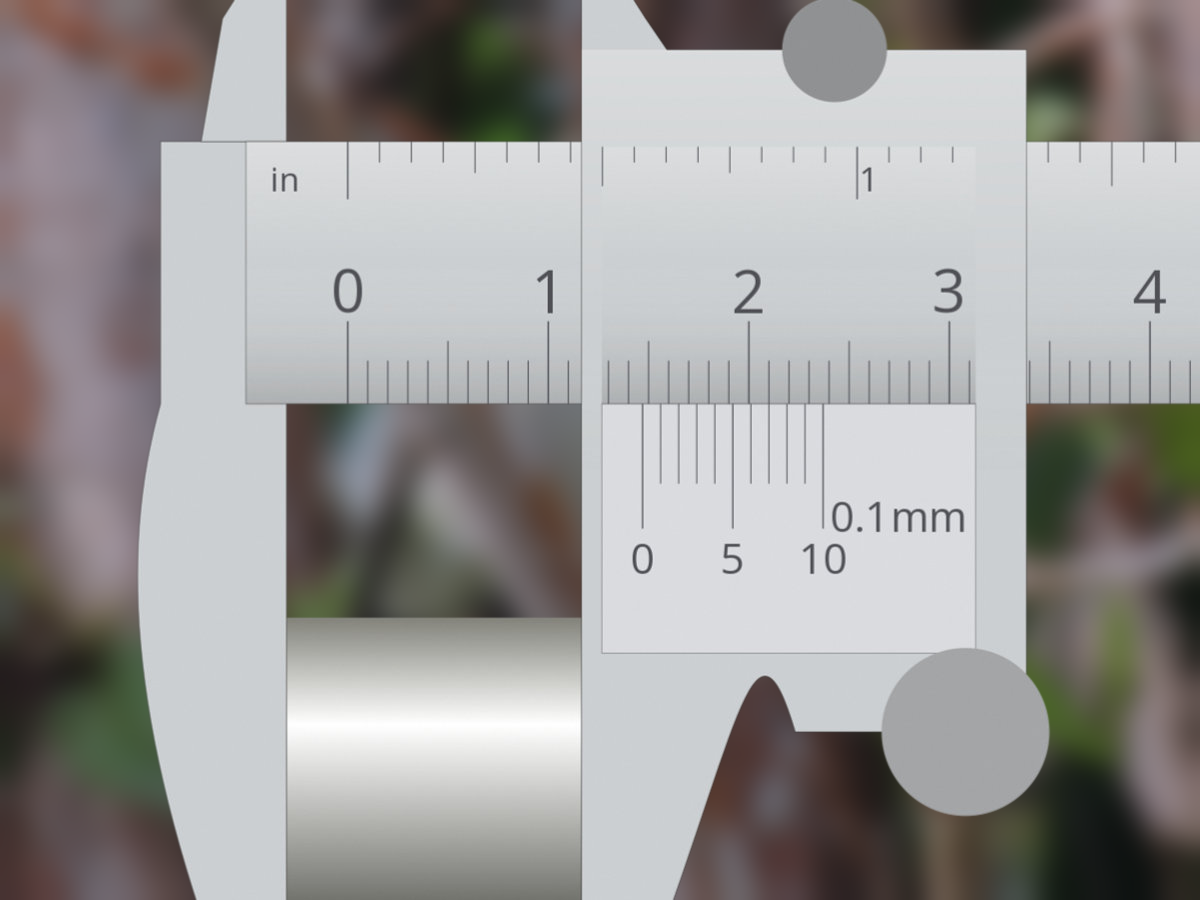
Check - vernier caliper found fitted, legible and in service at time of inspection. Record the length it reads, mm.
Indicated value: 14.7 mm
